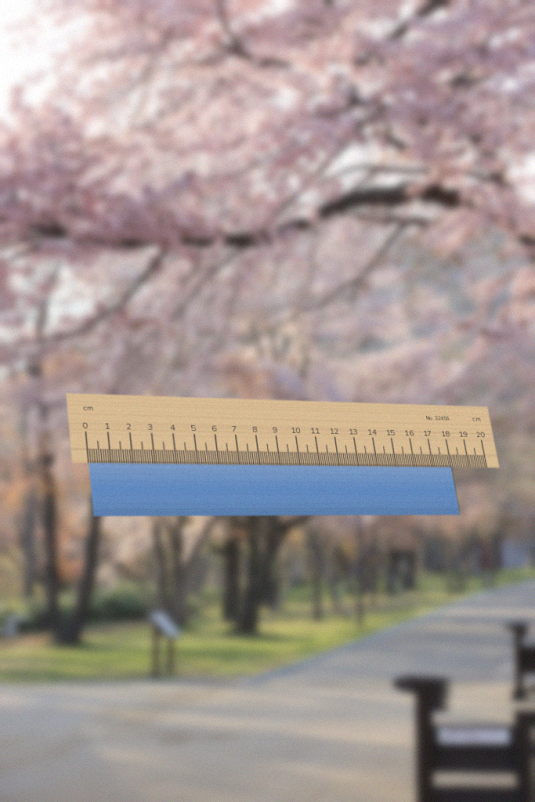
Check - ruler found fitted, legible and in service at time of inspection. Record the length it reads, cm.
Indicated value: 18 cm
